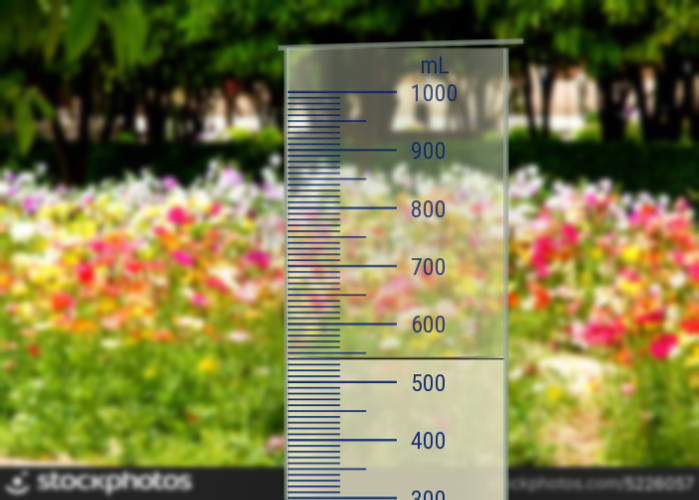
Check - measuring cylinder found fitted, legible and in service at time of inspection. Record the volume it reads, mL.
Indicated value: 540 mL
